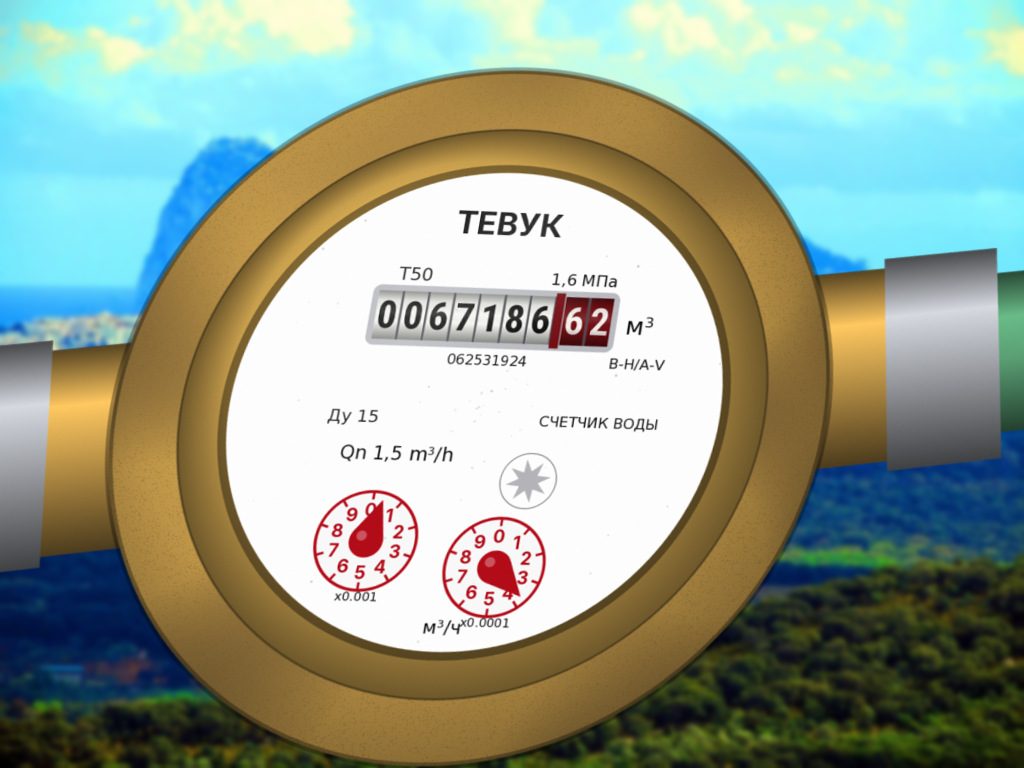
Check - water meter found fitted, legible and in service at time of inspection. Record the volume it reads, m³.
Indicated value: 67186.6203 m³
